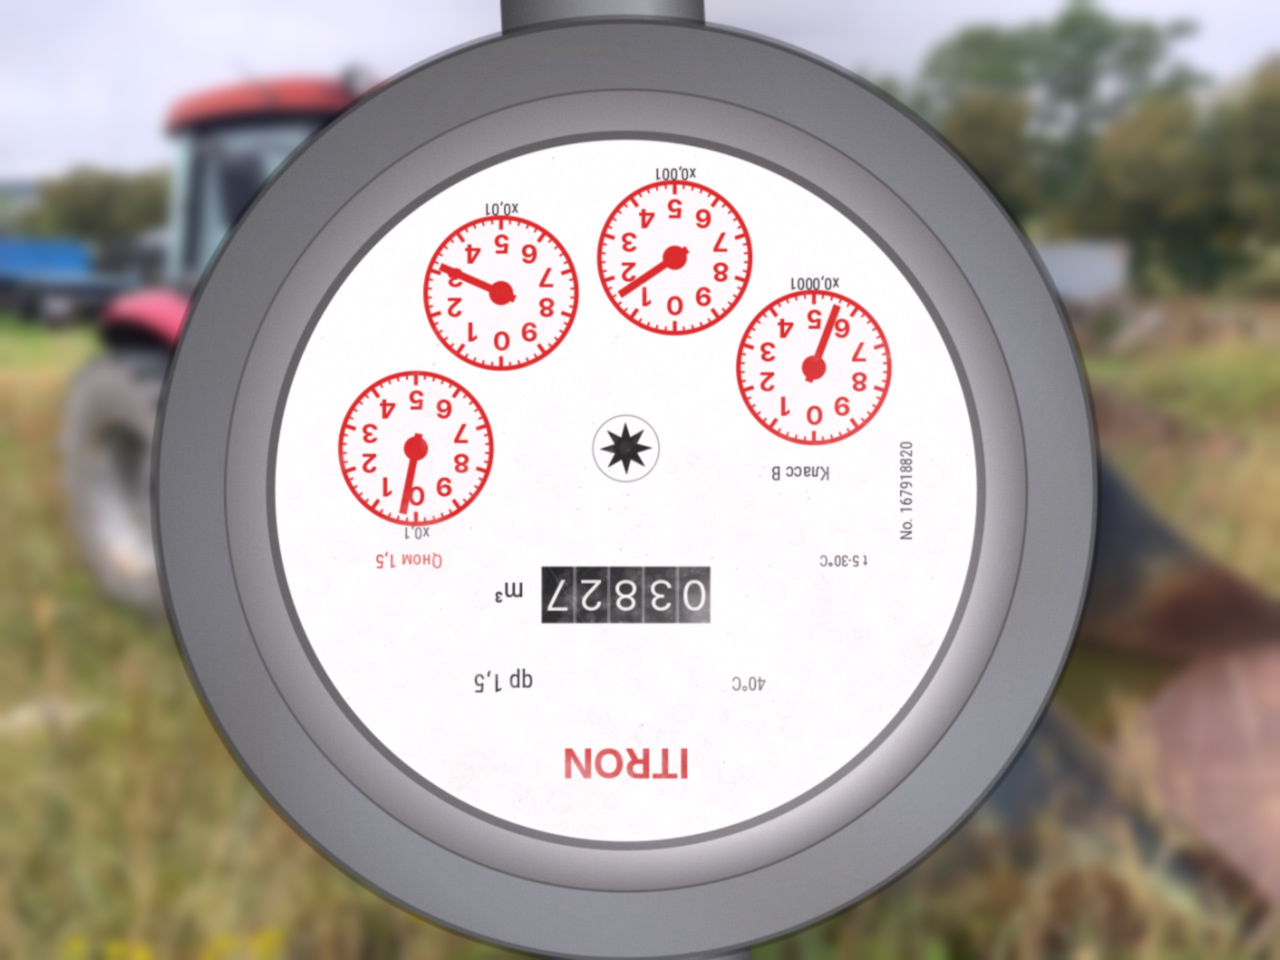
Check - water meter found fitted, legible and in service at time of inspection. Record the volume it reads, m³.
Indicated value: 3827.0315 m³
